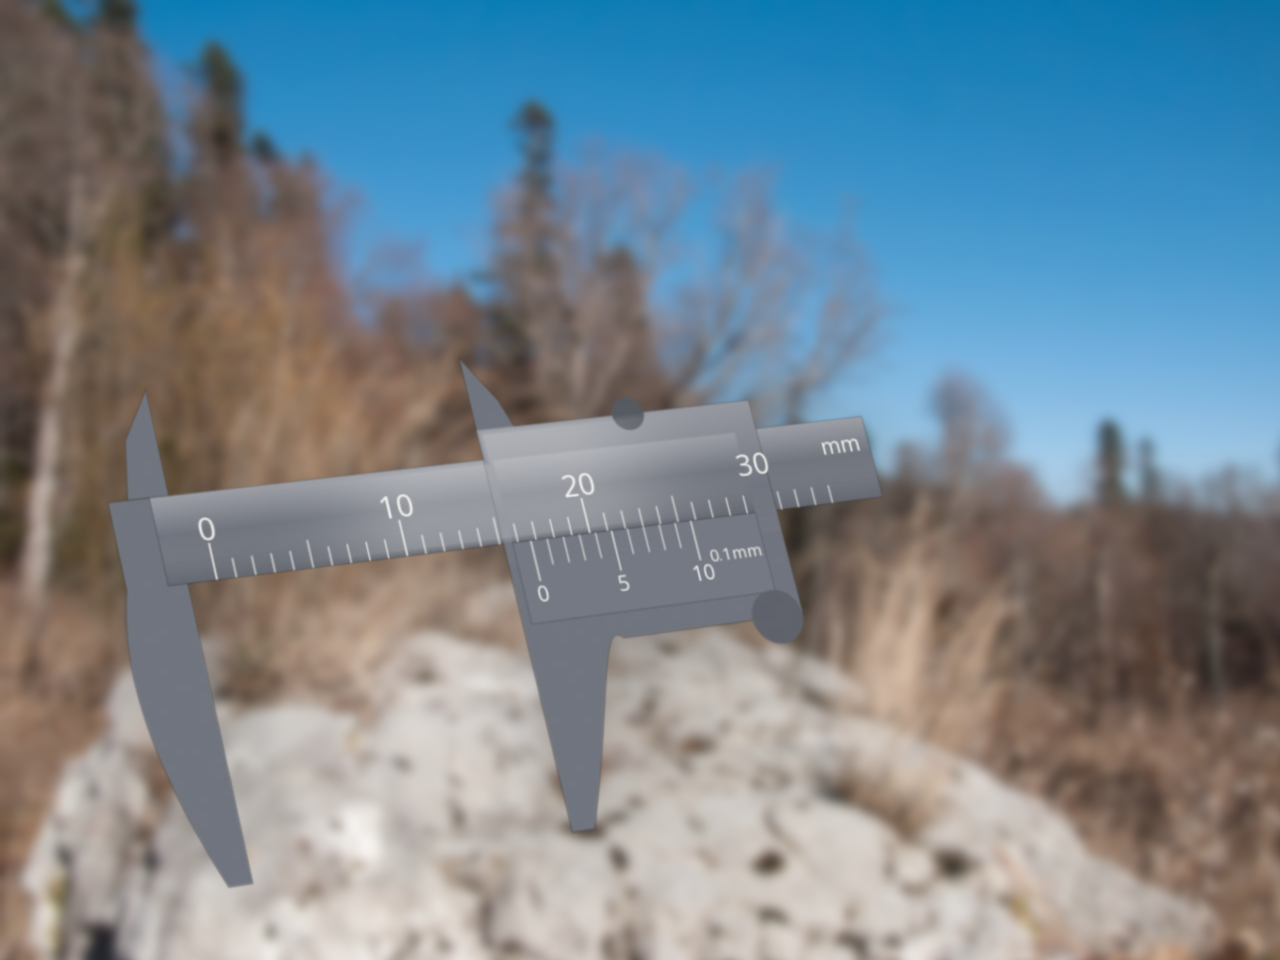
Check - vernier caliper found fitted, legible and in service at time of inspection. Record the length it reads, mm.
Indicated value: 16.7 mm
